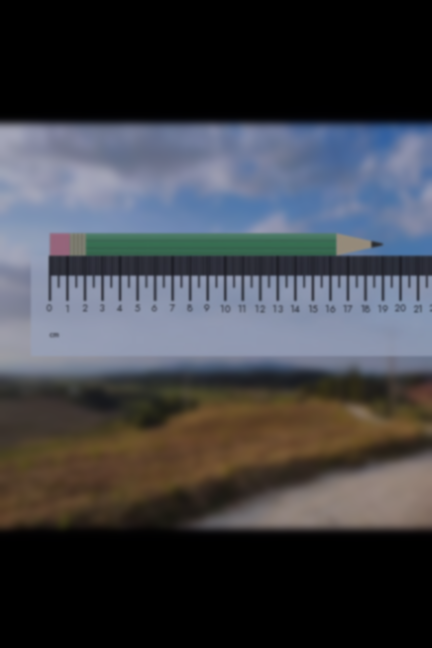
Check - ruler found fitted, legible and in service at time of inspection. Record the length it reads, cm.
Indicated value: 19 cm
